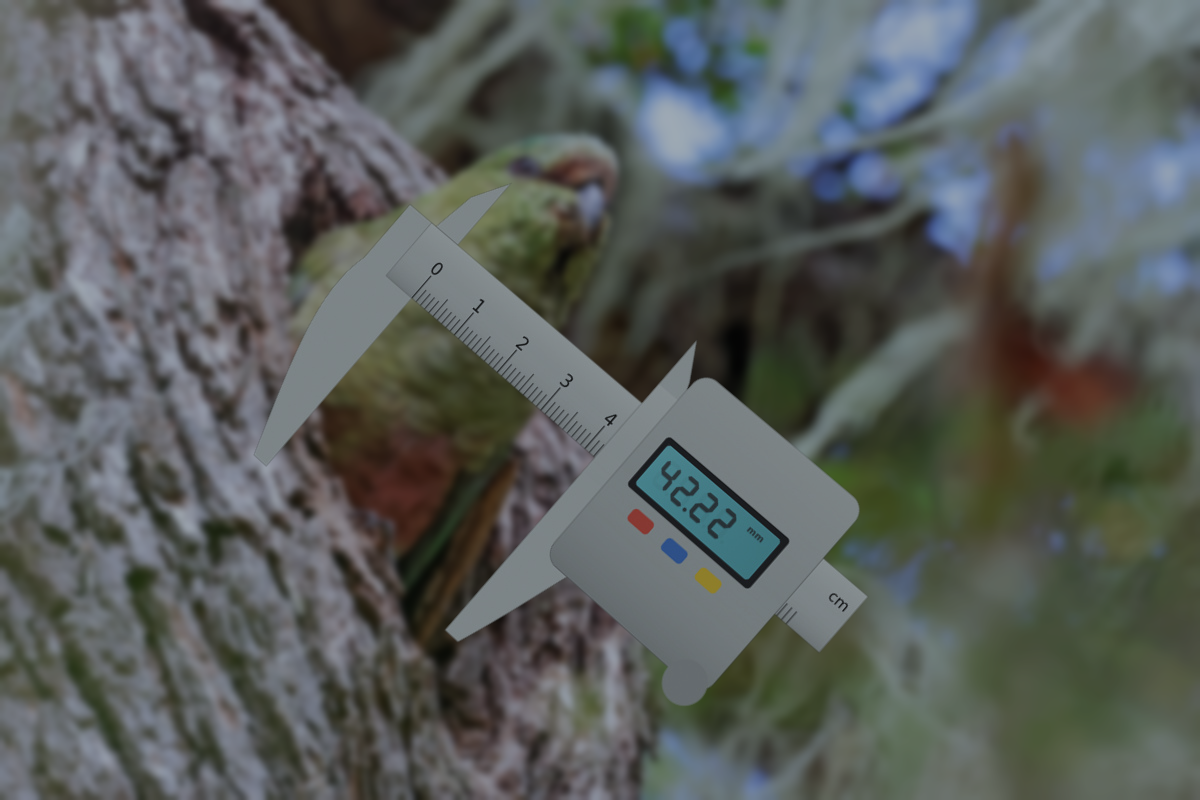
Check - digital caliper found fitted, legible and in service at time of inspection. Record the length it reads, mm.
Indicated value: 42.22 mm
